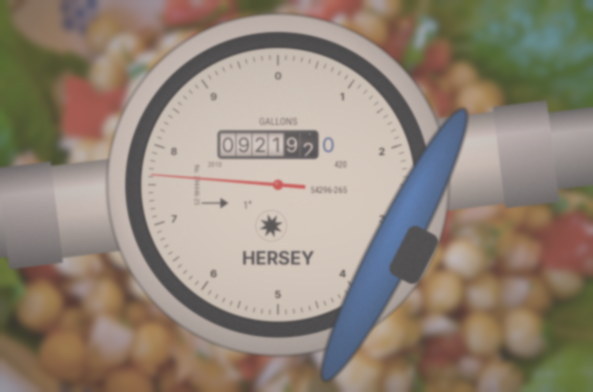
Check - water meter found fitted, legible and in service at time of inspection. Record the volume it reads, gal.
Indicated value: 921917.6 gal
